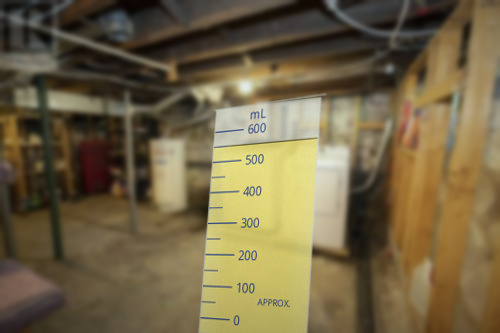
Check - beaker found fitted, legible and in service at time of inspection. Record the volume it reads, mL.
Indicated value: 550 mL
